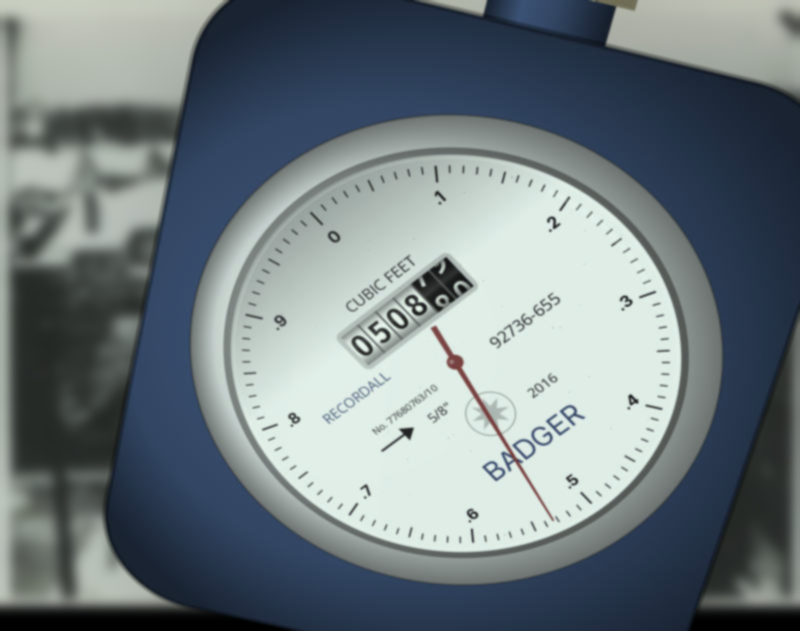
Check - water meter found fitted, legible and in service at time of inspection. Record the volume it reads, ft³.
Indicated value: 50879.53 ft³
